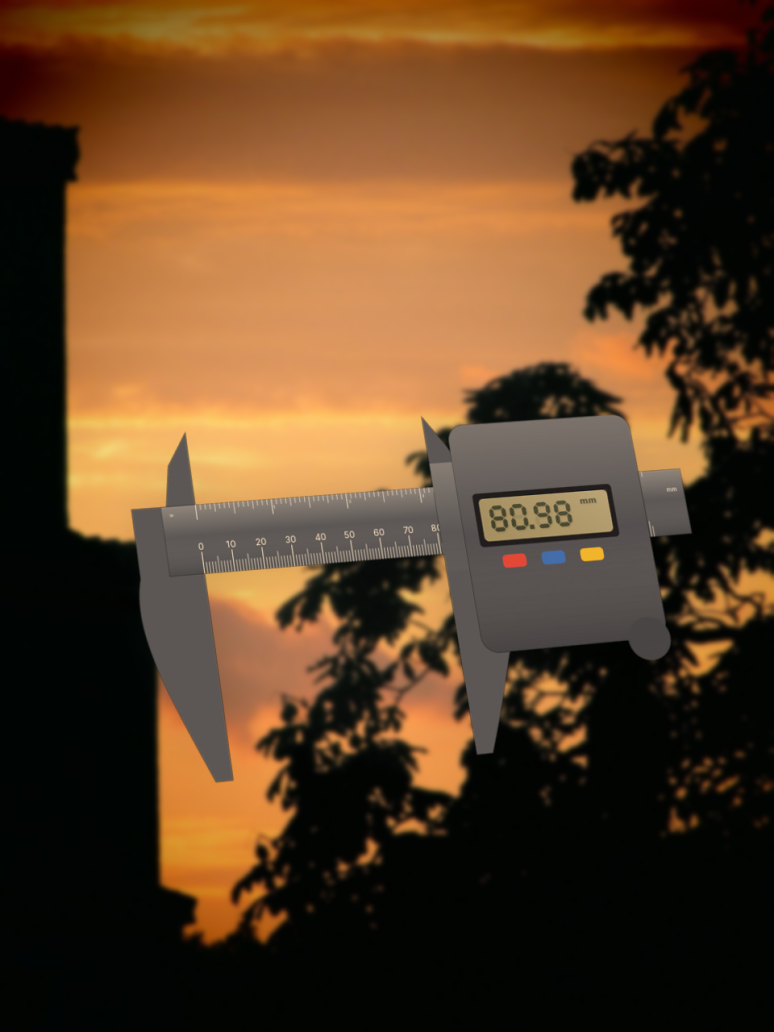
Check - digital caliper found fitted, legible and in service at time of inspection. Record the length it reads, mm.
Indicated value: 80.98 mm
